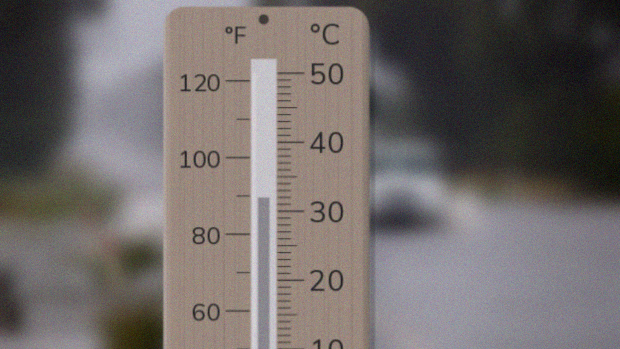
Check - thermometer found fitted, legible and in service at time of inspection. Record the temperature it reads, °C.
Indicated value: 32 °C
